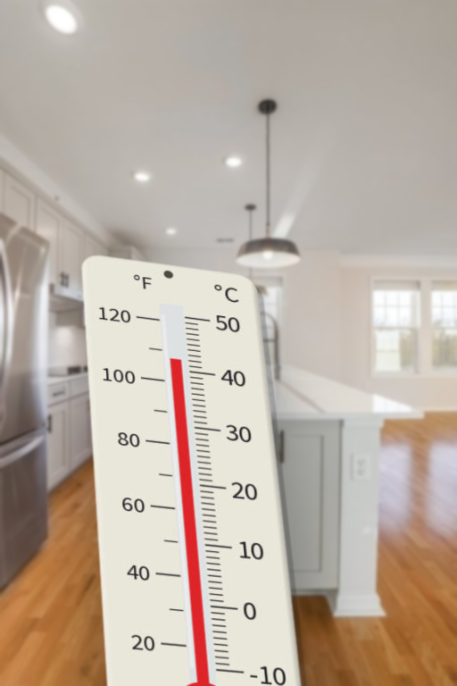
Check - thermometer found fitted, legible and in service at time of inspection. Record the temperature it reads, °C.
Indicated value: 42 °C
